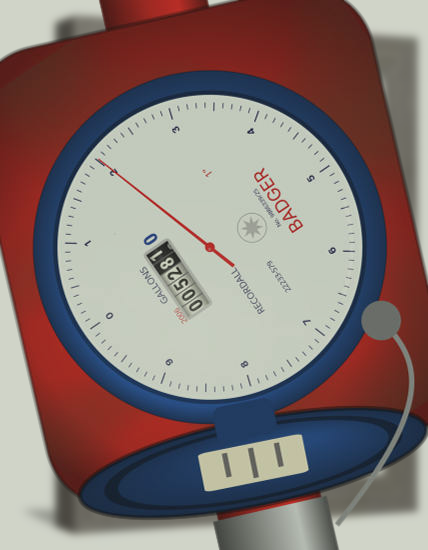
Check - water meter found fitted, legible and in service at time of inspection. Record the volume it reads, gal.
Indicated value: 52812.0 gal
